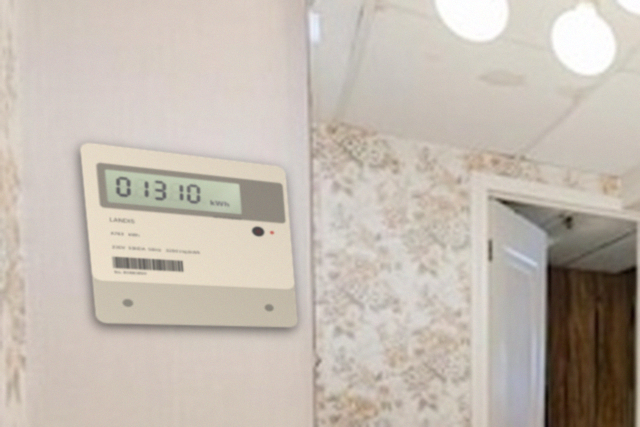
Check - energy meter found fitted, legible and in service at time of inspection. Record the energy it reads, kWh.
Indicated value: 1310 kWh
